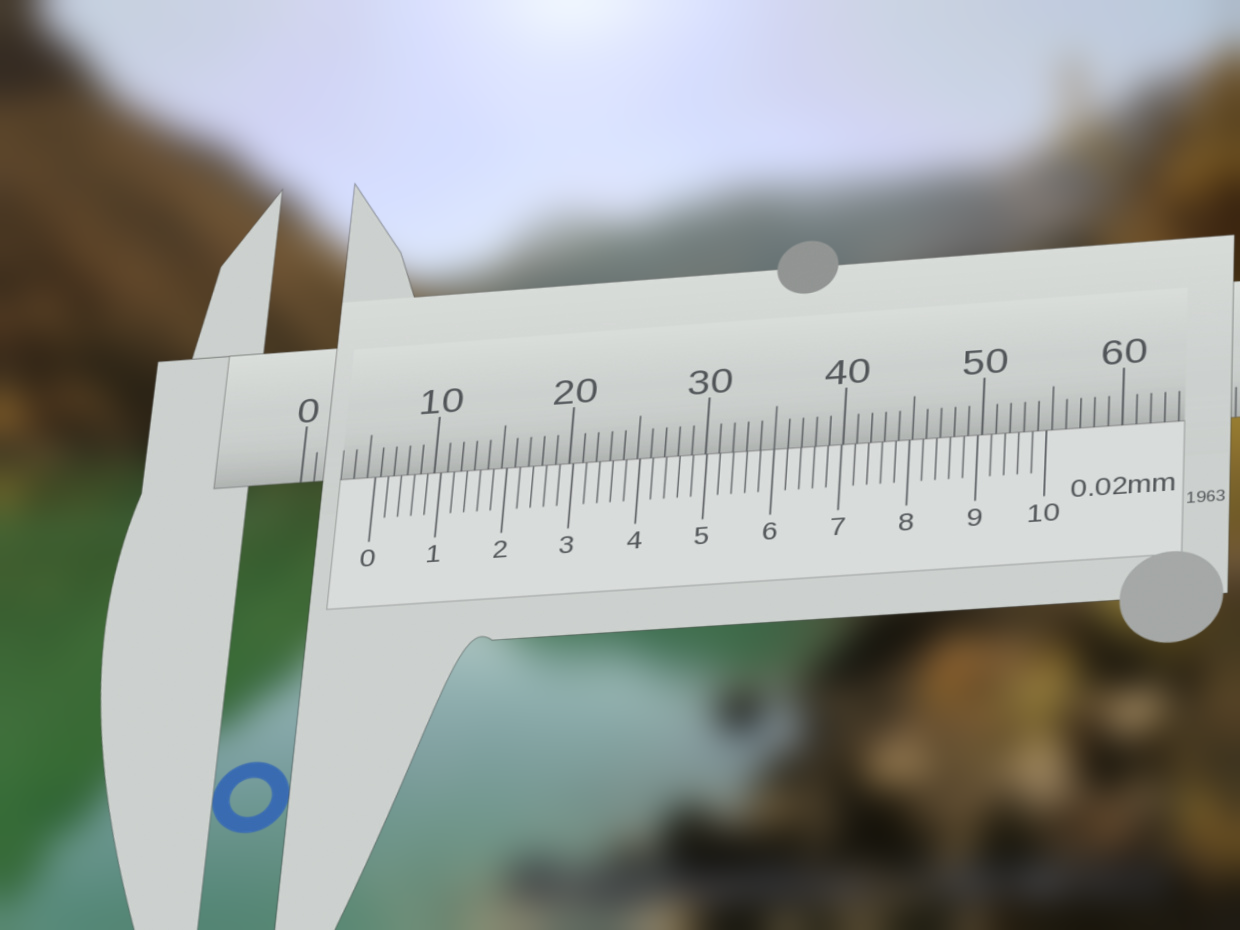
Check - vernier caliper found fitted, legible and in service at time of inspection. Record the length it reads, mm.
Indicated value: 5.6 mm
